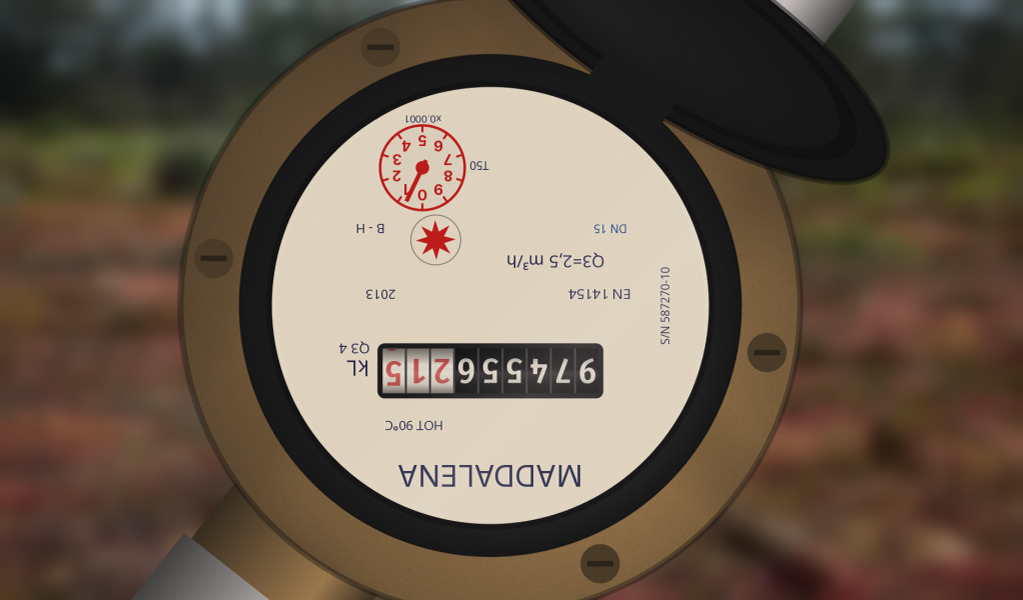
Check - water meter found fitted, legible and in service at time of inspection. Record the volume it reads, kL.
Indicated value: 974556.2150 kL
